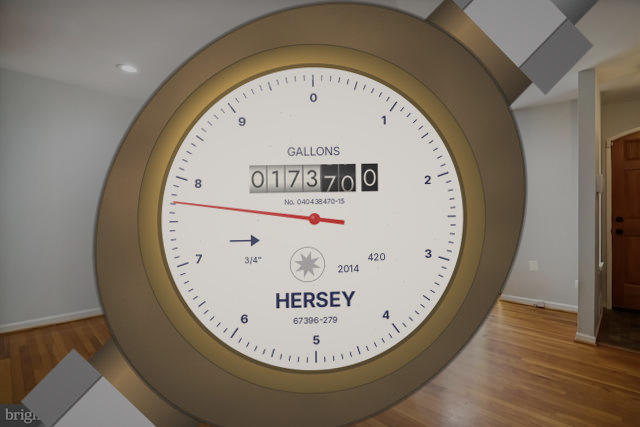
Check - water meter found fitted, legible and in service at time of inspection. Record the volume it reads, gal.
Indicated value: 173697.7 gal
